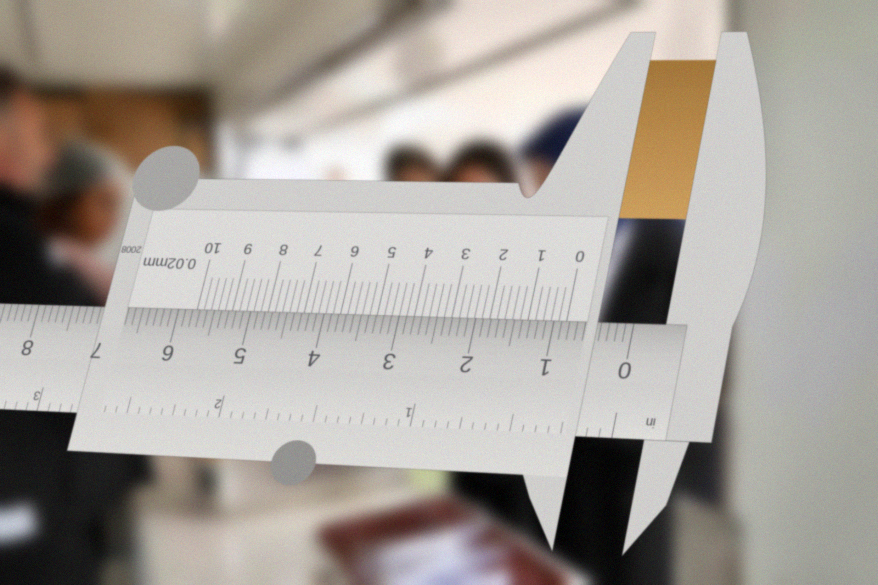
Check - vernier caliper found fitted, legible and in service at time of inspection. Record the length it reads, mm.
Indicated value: 8.4 mm
